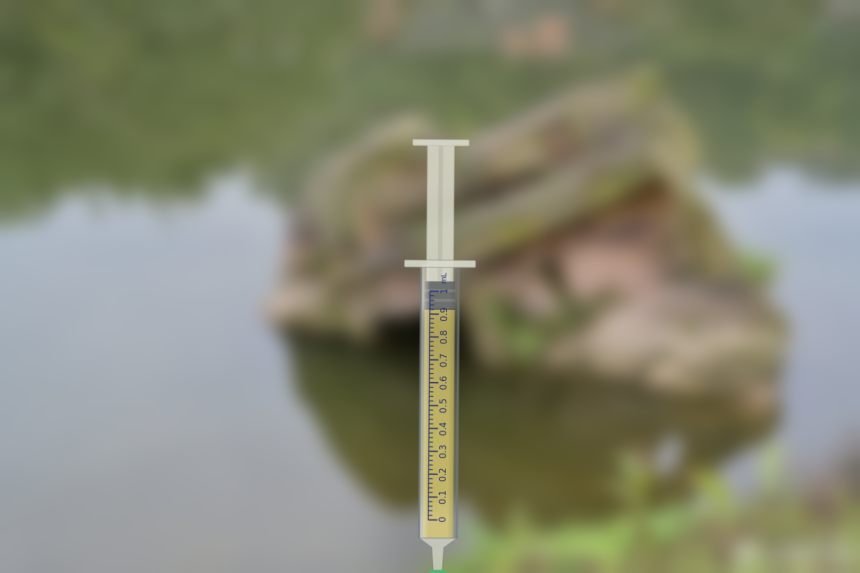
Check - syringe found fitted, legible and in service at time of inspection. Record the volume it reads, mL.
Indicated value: 0.92 mL
